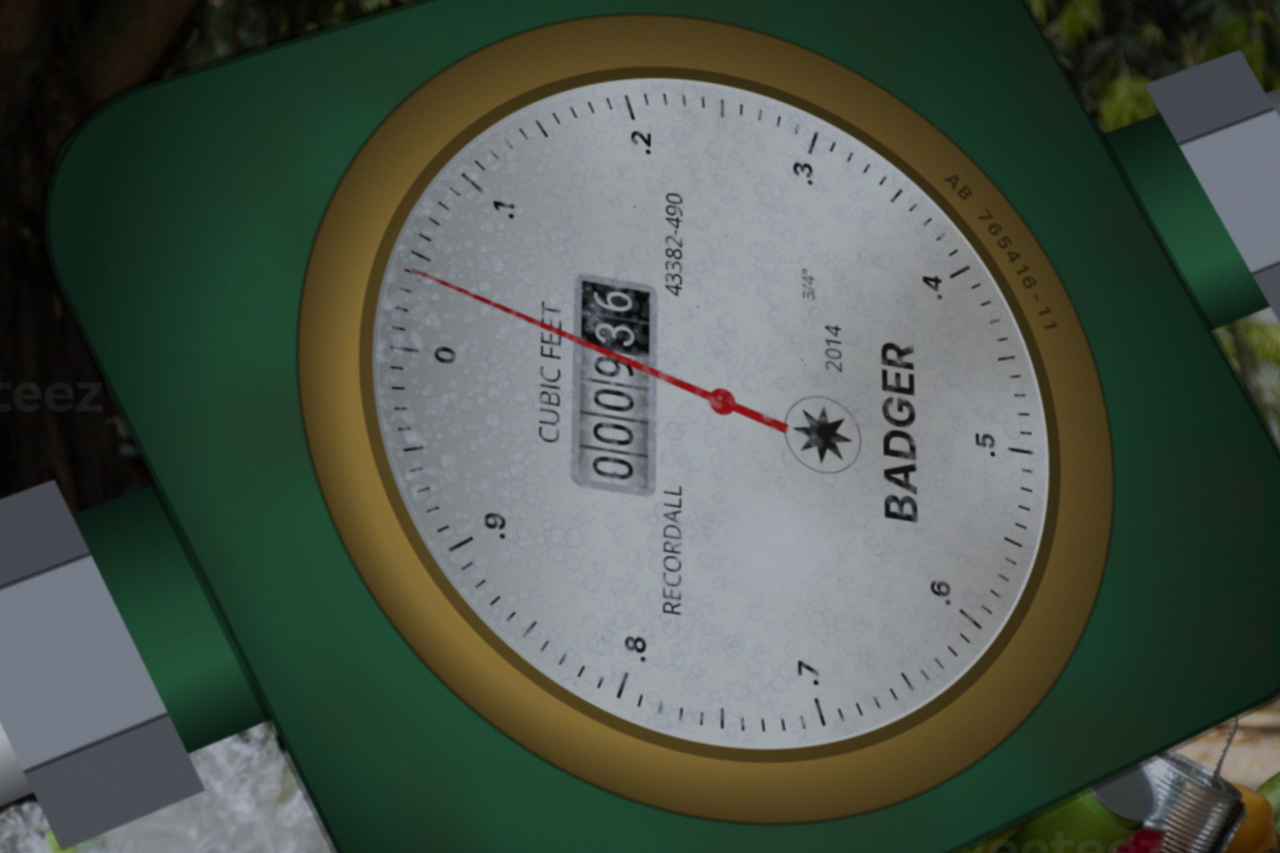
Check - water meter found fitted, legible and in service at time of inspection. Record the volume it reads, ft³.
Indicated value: 936.04 ft³
